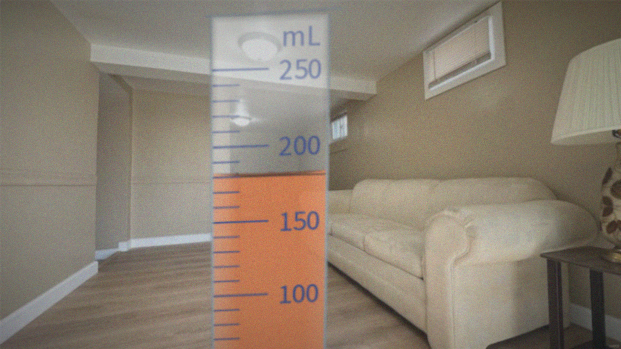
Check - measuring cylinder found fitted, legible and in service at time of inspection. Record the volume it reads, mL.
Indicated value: 180 mL
